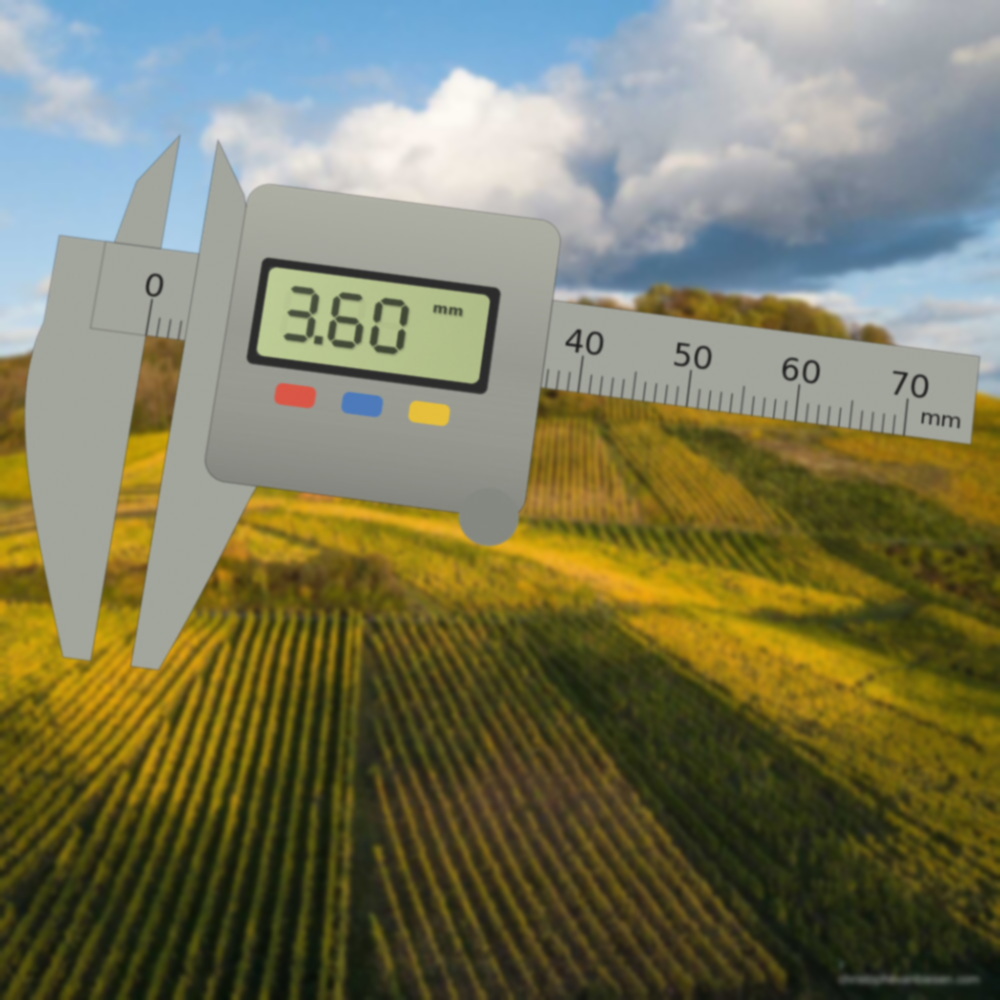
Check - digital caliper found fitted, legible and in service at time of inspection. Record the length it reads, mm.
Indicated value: 3.60 mm
